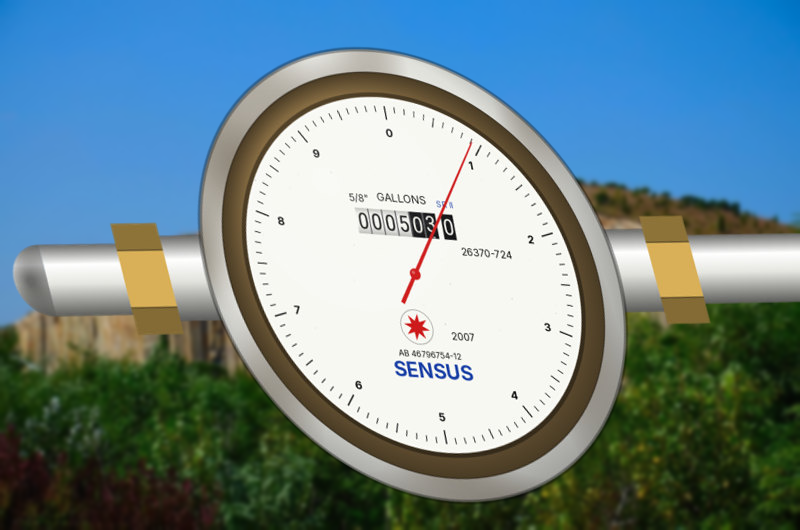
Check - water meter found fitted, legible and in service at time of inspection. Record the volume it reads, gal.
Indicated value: 5030.9 gal
